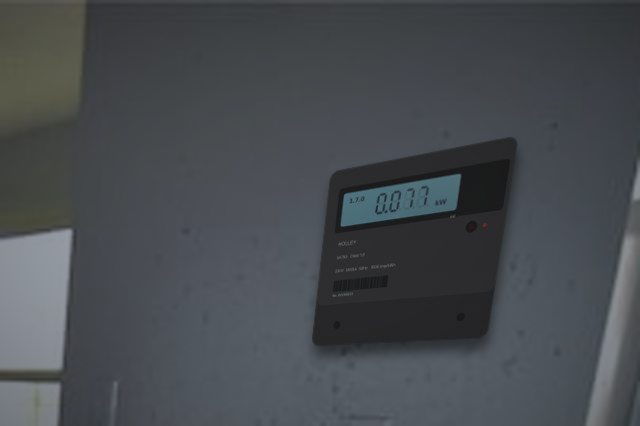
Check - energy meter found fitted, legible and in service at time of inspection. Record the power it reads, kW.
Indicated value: 0.077 kW
